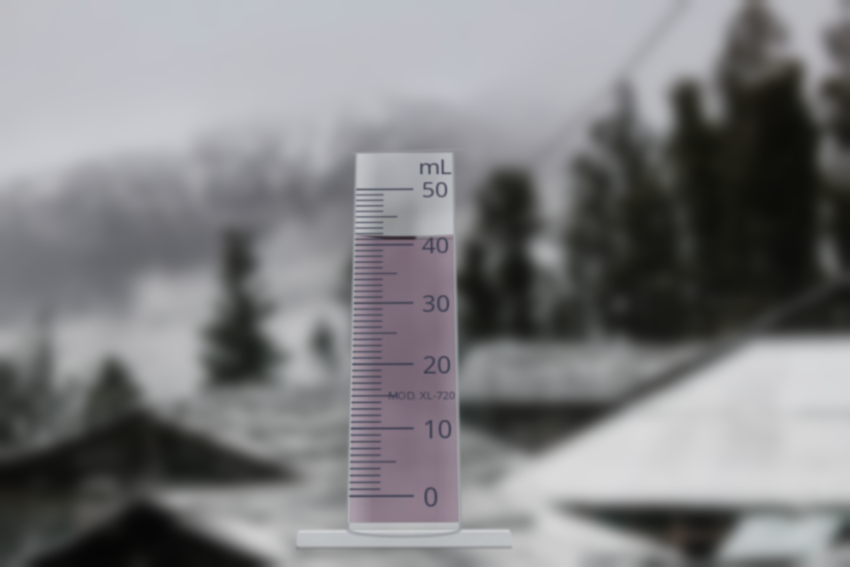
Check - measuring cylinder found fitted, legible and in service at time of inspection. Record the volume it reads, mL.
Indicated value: 41 mL
